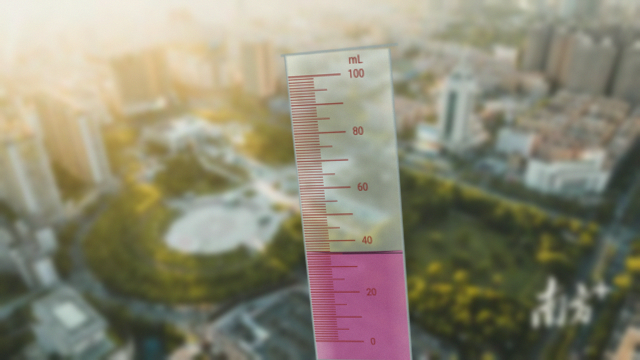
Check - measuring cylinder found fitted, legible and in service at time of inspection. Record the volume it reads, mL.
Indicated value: 35 mL
